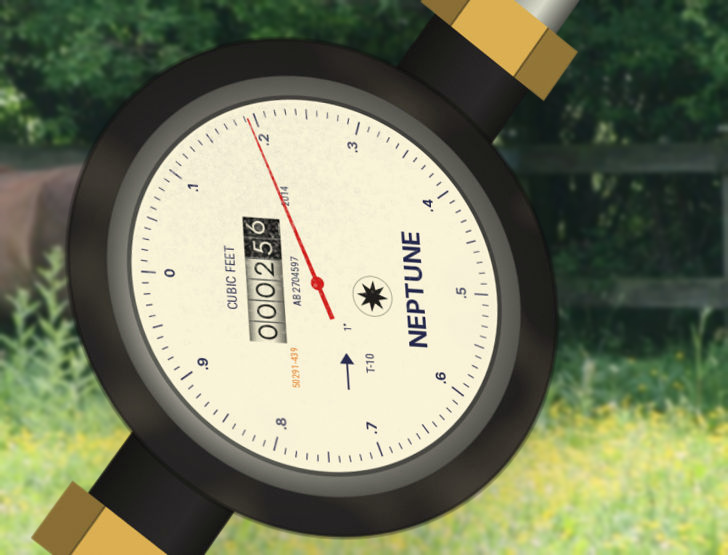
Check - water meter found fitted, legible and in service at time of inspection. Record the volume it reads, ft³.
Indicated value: 256.19 ft³
